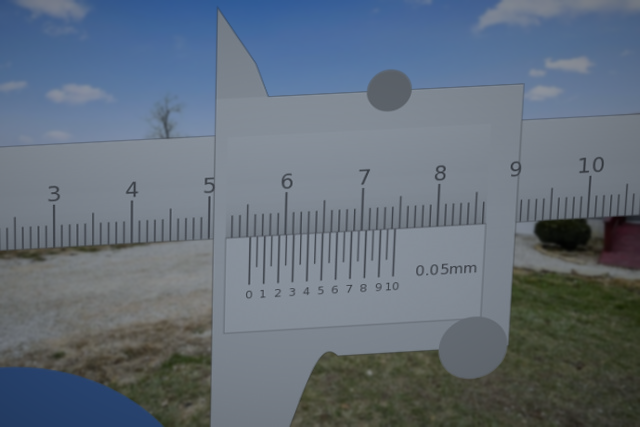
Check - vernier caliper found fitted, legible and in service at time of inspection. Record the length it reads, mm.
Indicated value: 55.4 mm
